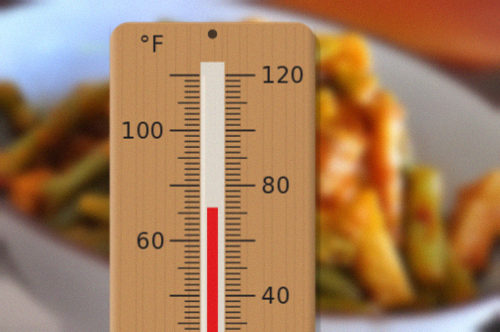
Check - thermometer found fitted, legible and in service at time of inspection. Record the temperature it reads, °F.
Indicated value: 72 °F
